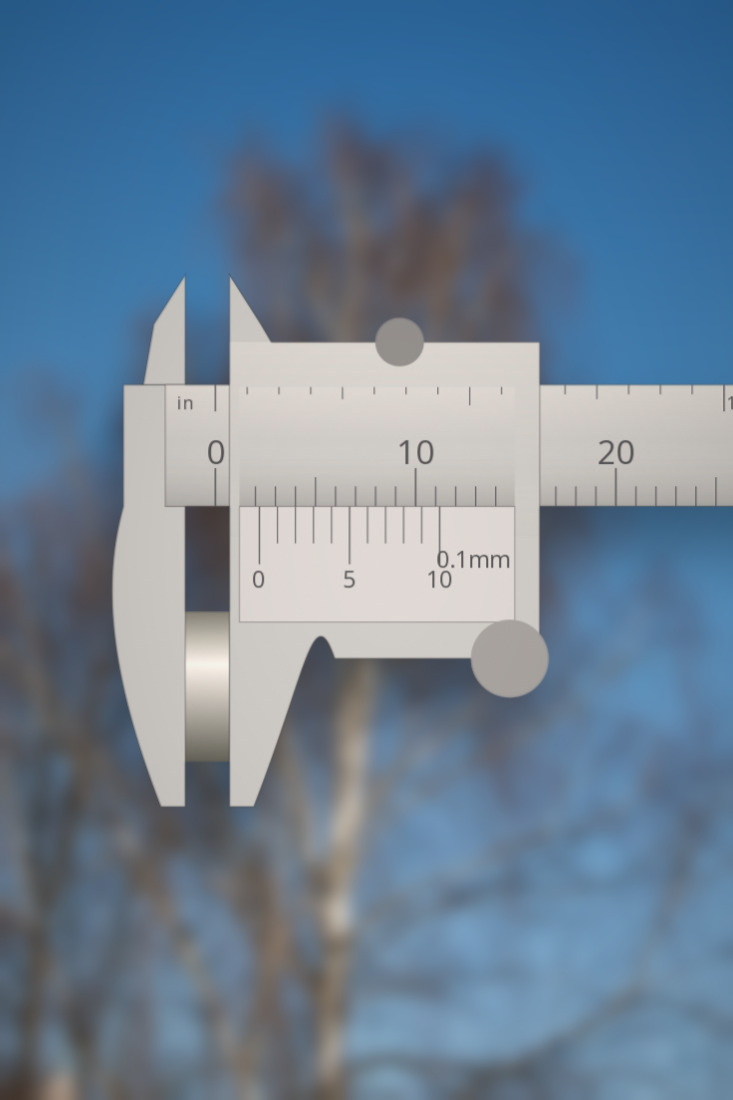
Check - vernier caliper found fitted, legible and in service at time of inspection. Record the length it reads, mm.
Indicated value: 2.2 mm
